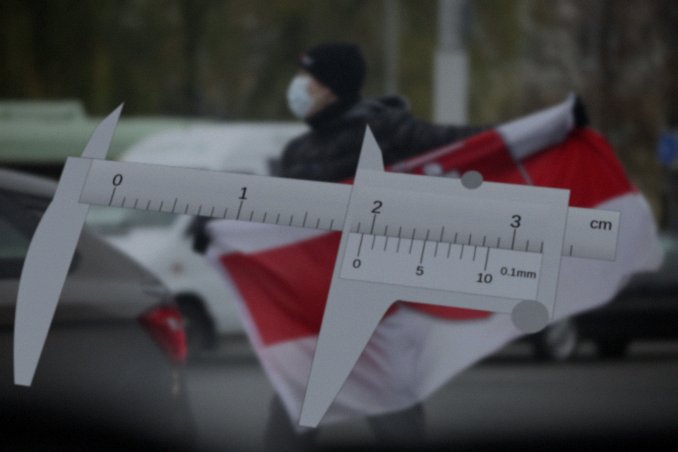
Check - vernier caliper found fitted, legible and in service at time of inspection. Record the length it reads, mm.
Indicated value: 19.4 mm
